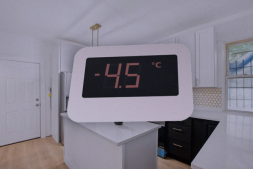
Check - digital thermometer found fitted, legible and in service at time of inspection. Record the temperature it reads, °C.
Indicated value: -4.5 °C
